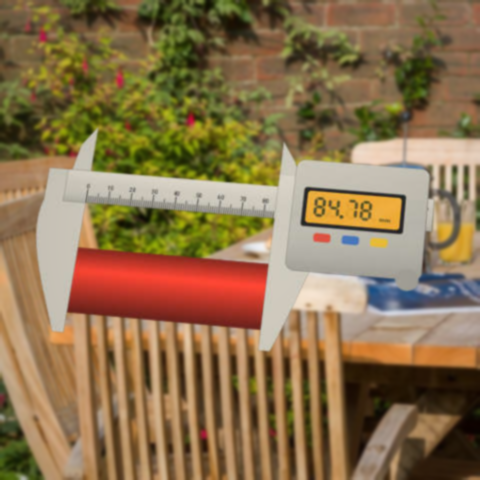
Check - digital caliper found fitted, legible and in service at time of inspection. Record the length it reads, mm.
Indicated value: 84.78 mm
